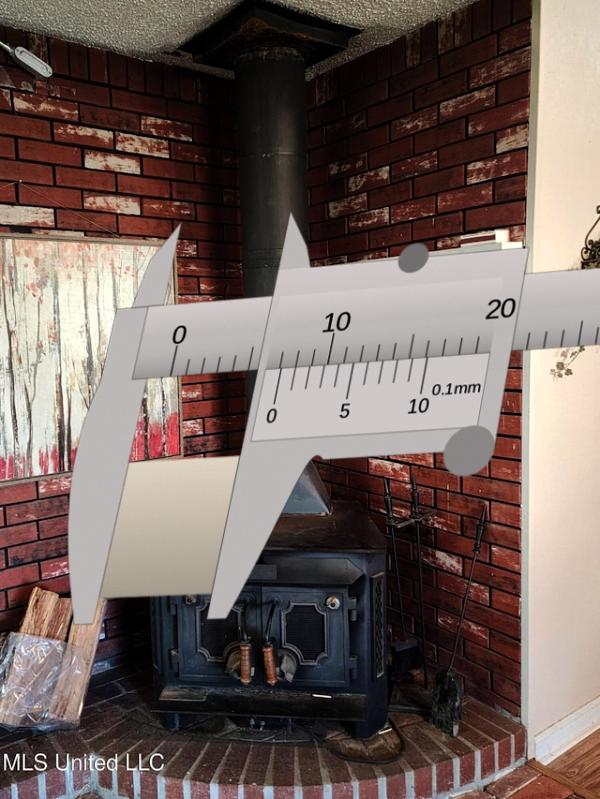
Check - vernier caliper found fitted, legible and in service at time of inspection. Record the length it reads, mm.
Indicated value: 7.1 mm
